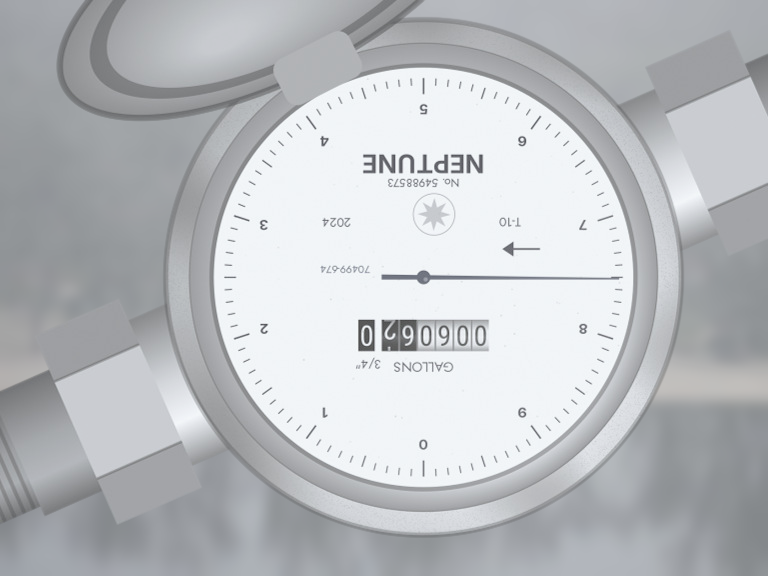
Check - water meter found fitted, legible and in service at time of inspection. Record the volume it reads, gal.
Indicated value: 60617.5 gal
